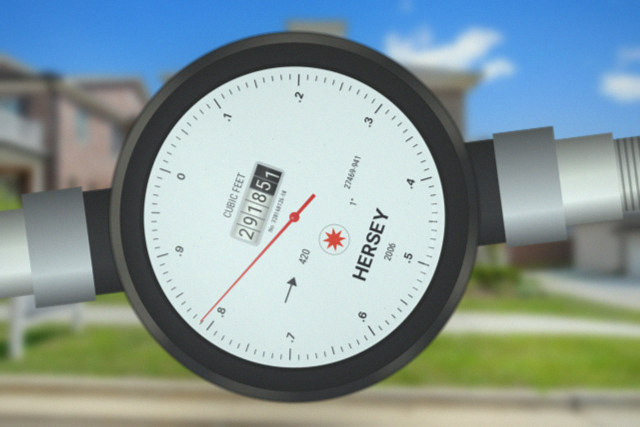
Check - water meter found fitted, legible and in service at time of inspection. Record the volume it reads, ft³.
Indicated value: 291850.81 ft³
